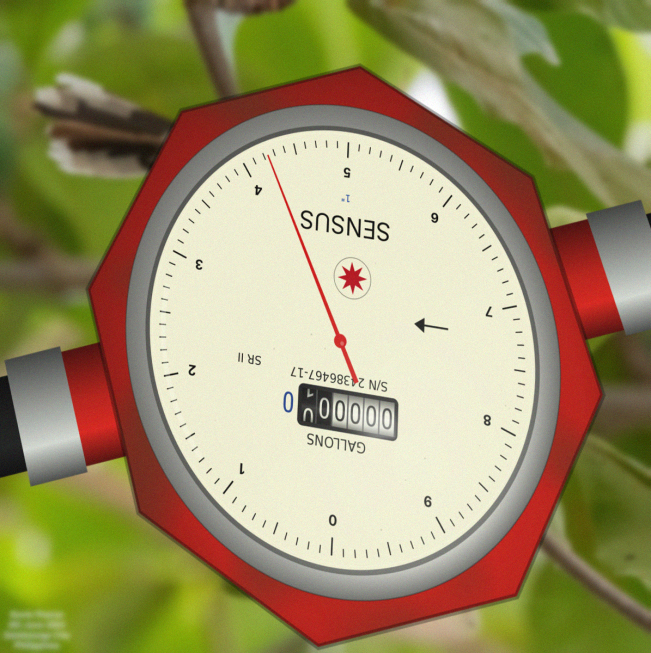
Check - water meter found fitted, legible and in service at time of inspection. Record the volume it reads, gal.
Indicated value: 4.2 gal
